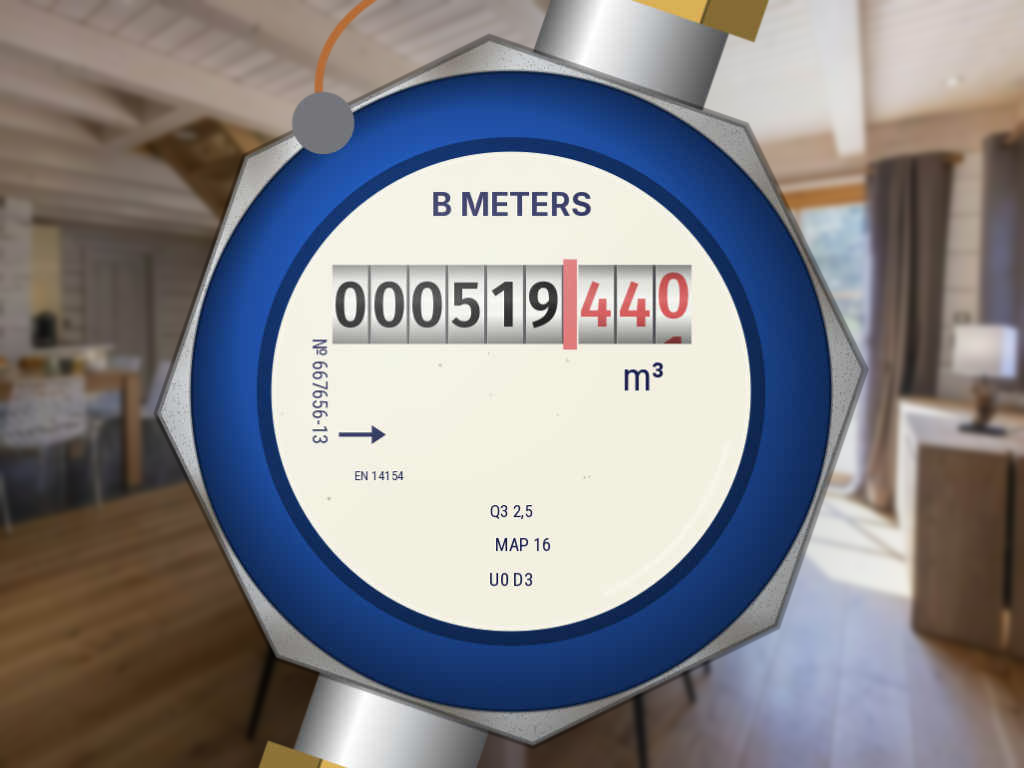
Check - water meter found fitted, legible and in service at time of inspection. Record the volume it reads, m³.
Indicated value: 519.440 m³
